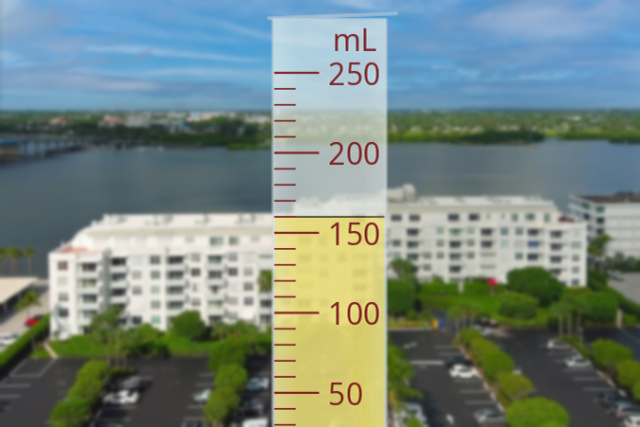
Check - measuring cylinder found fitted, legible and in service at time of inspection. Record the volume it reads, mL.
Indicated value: 160 mL
